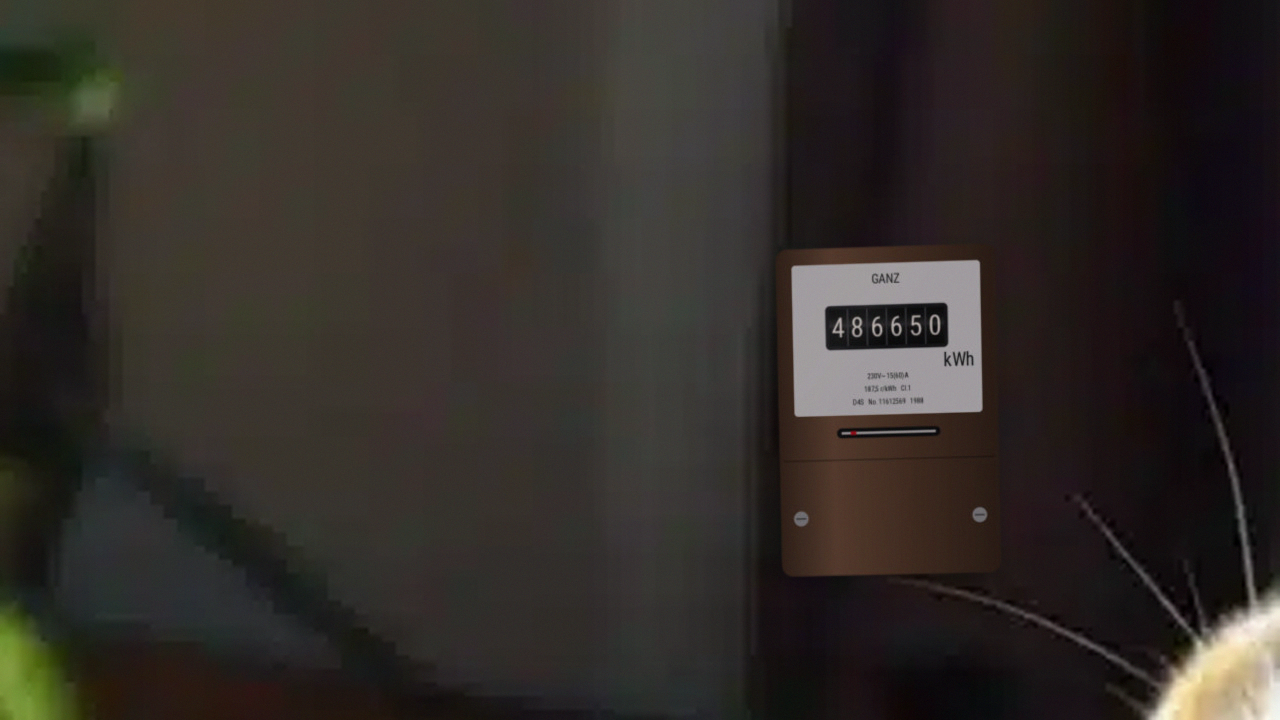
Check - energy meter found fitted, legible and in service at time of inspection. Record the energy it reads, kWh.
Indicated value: 486650 kWh
